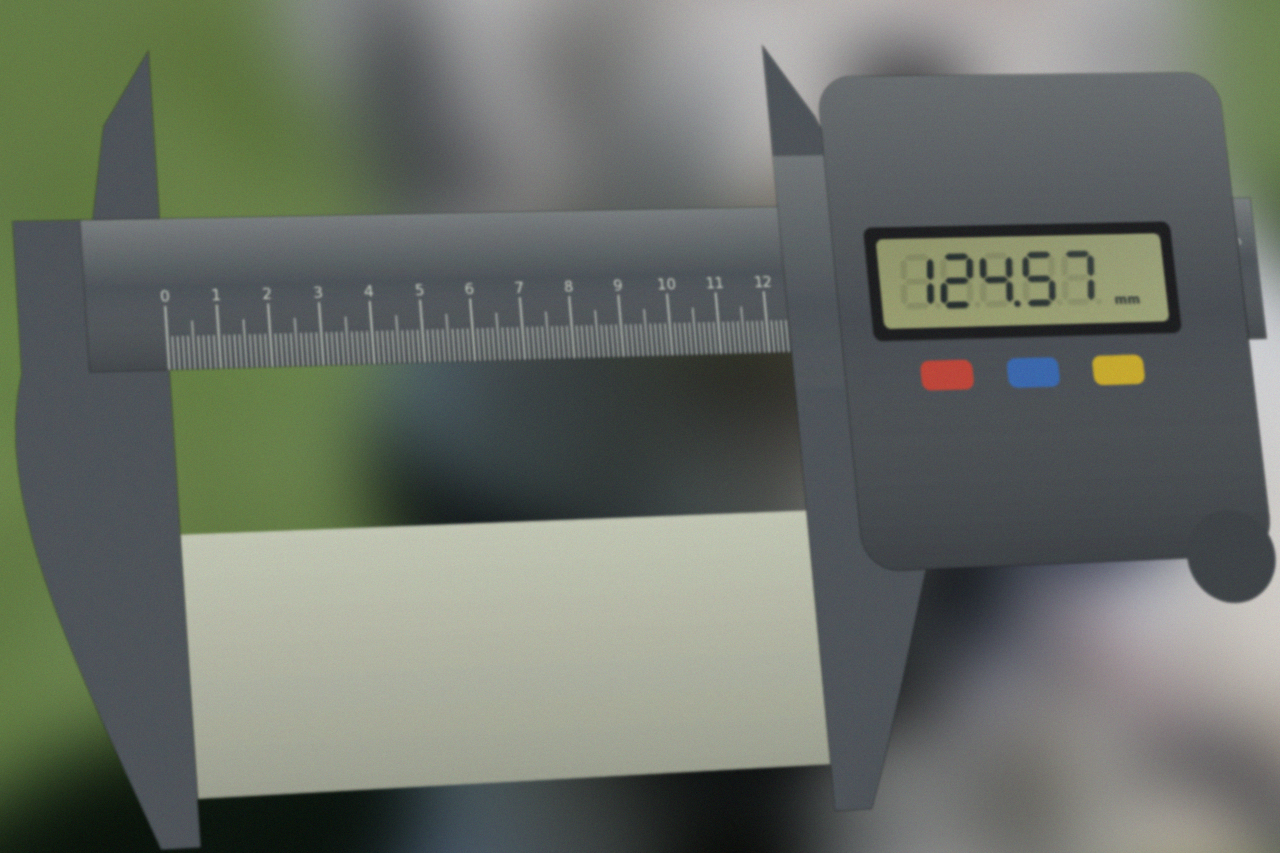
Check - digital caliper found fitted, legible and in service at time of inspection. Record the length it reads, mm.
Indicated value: 124.57 mm
